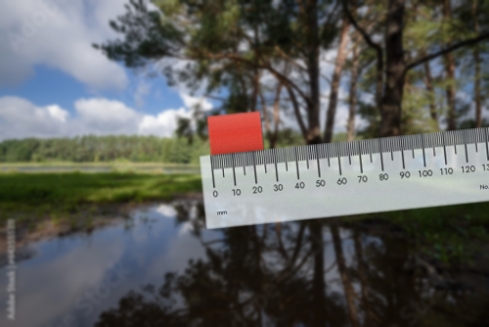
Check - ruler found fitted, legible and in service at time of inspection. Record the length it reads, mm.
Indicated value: 25 mm
